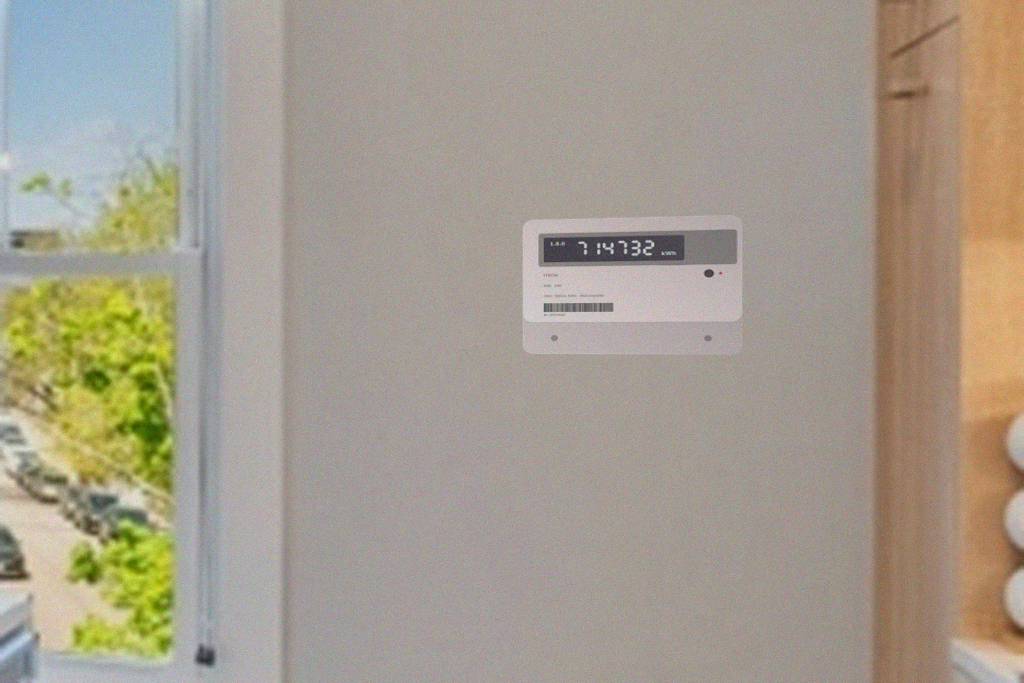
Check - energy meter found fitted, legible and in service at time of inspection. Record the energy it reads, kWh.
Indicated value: 714732 kWh
